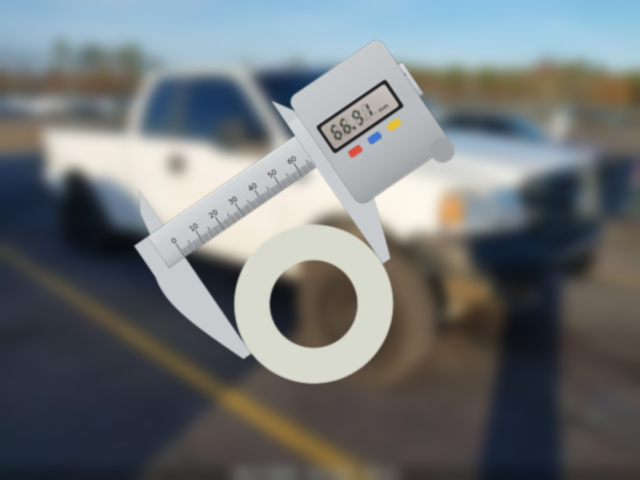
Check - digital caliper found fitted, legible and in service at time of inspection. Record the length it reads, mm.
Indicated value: 66.91 mm
